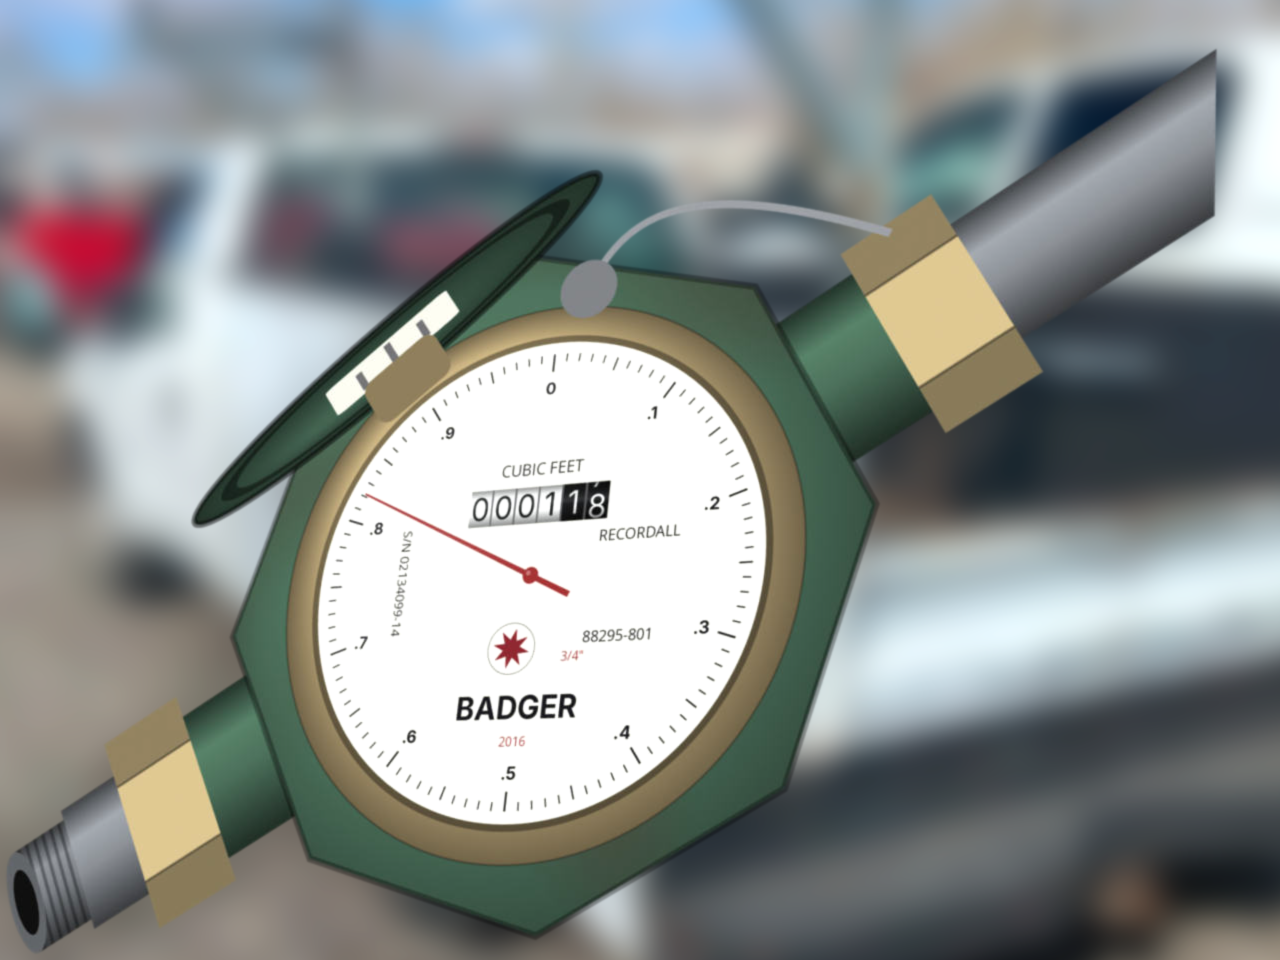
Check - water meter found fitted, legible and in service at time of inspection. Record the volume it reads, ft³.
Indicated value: 117.82 ft³
